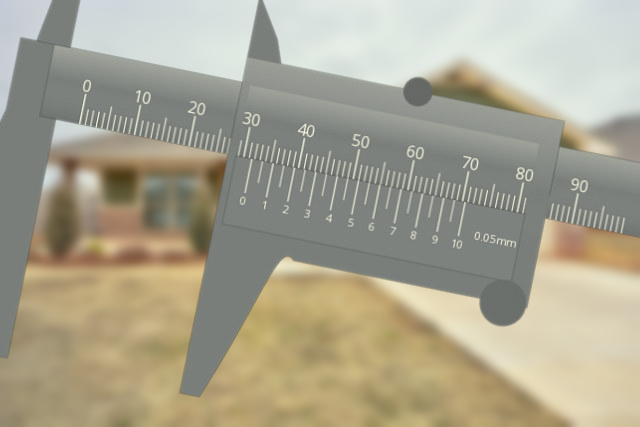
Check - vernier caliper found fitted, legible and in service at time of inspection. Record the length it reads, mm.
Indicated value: 31.5 mm
